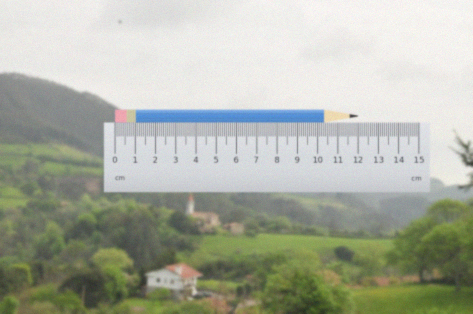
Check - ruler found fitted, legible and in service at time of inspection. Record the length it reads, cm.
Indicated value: 12 cm
